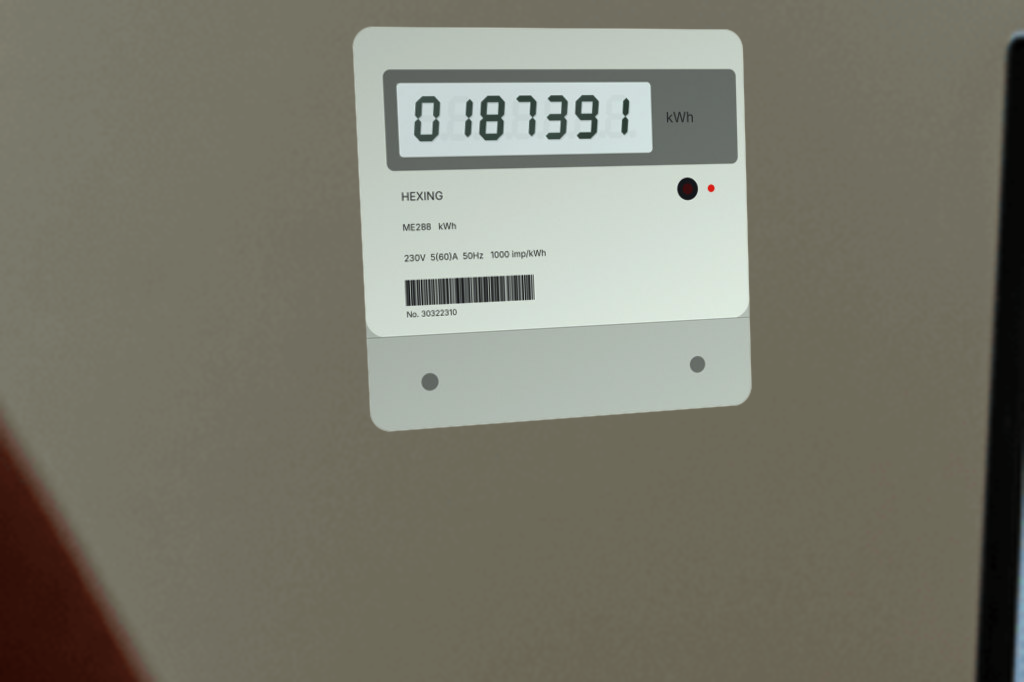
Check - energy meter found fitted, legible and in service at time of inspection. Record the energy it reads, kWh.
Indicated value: 187391 kWh
